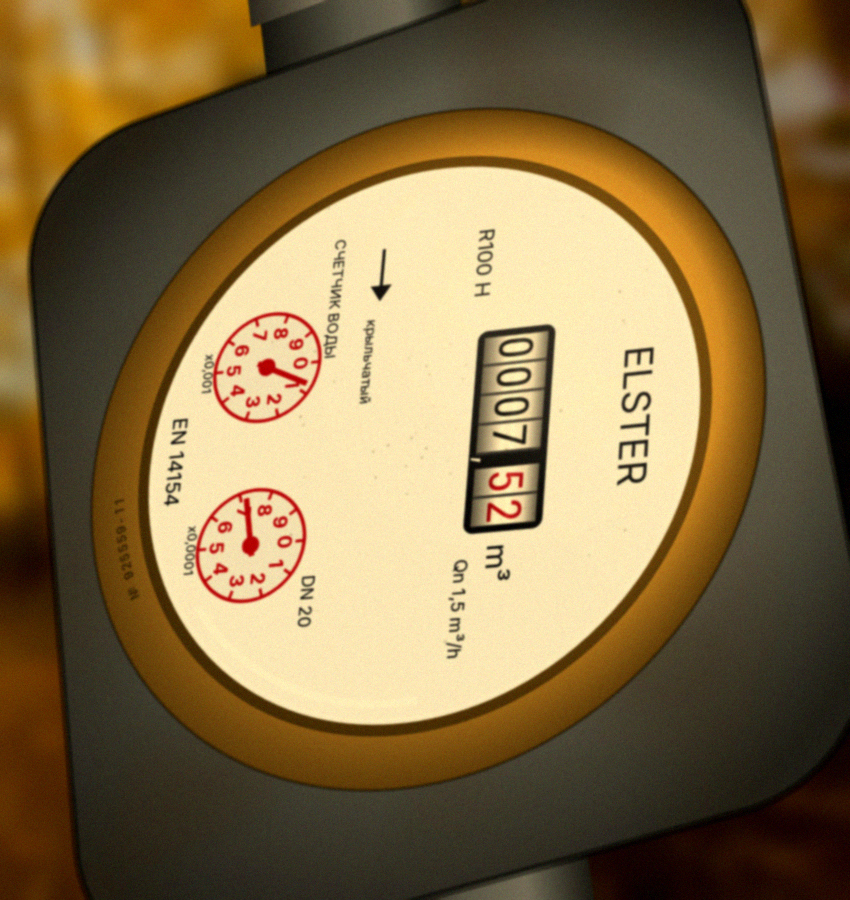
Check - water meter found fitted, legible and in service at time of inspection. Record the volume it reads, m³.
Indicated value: 7.5207 m³
